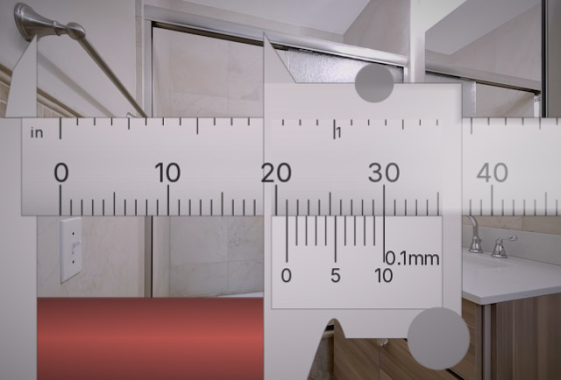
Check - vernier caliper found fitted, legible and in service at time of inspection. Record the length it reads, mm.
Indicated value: 21.0 mm
